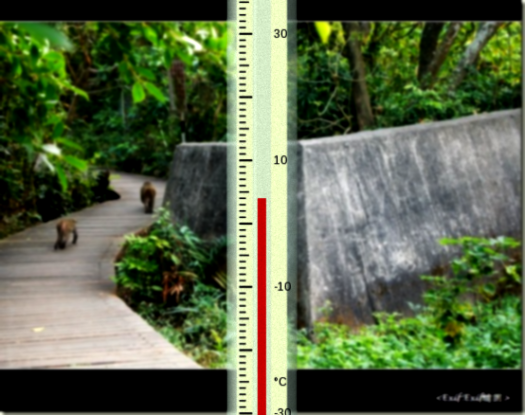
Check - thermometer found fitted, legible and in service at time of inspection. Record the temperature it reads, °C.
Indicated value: 4 °C
